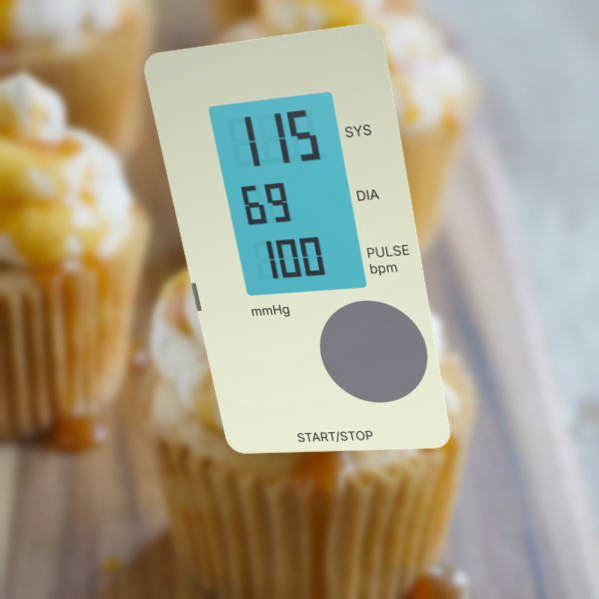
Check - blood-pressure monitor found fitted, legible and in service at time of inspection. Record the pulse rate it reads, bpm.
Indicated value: 100 bpm
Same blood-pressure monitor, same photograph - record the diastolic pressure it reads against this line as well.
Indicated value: 69 mmHg
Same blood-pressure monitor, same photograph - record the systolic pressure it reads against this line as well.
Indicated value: 115 mmHg
